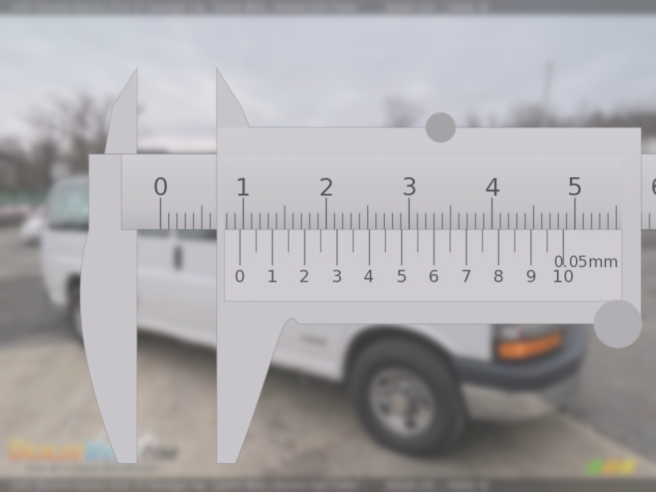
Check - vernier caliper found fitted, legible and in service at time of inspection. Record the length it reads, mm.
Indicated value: 9.6 mm
